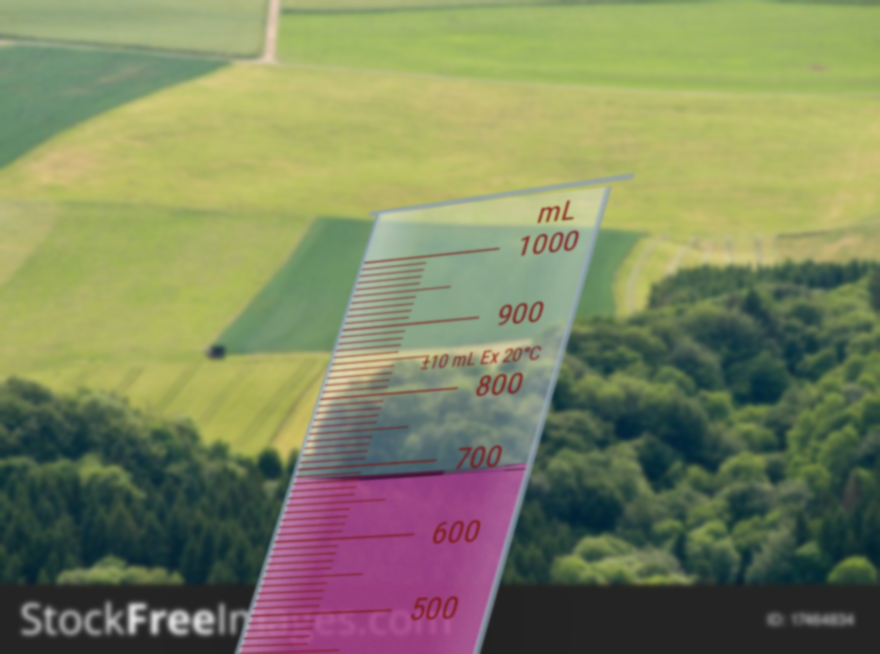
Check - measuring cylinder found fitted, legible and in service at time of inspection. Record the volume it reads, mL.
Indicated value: 680 mL
